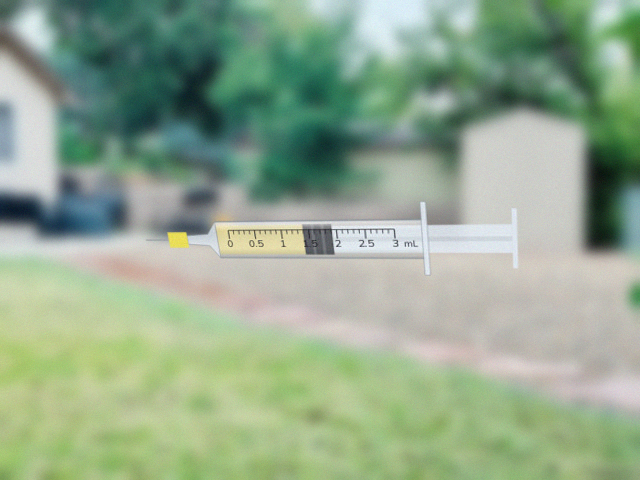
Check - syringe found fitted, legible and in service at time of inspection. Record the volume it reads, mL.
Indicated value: 1.4 mL
